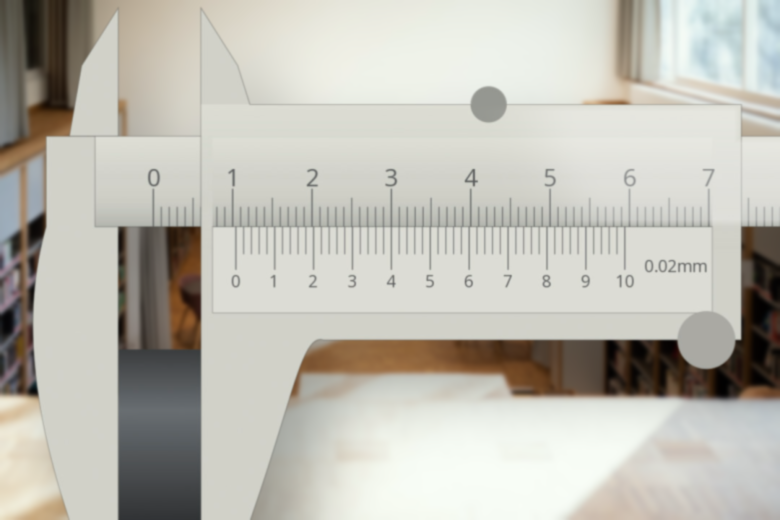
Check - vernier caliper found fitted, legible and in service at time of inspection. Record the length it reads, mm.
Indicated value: 10.4 mm
